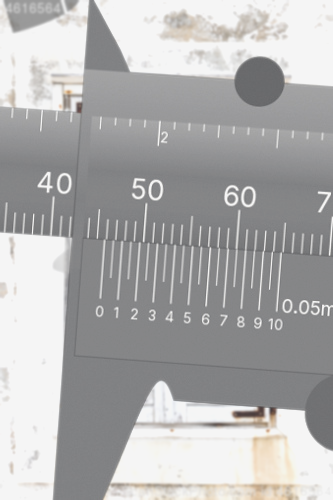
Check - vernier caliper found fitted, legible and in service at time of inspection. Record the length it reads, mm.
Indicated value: 45.8 mm
